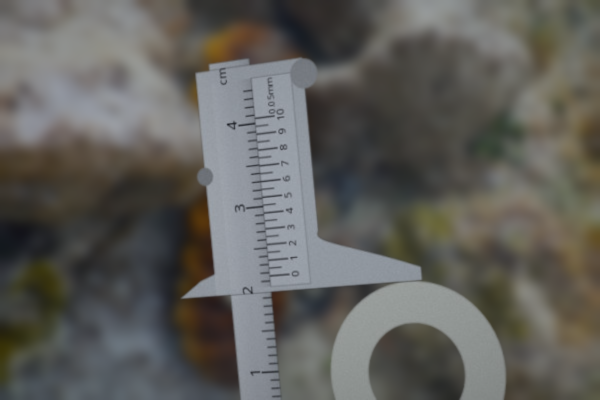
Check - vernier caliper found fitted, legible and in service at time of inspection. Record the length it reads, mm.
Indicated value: 21.6 mm
